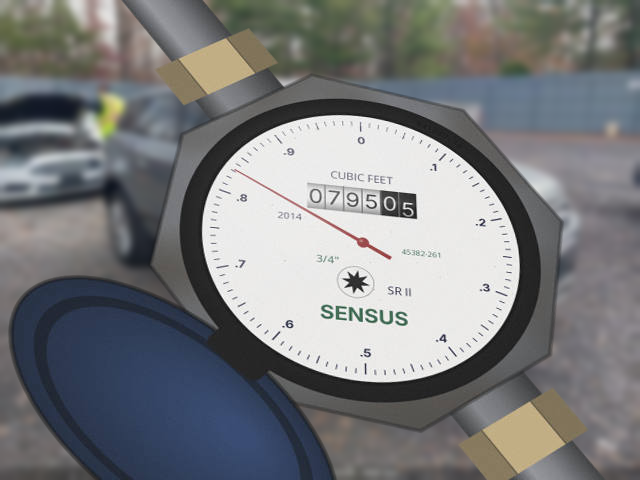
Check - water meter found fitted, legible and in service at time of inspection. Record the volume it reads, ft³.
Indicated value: 79504.83 ft³
